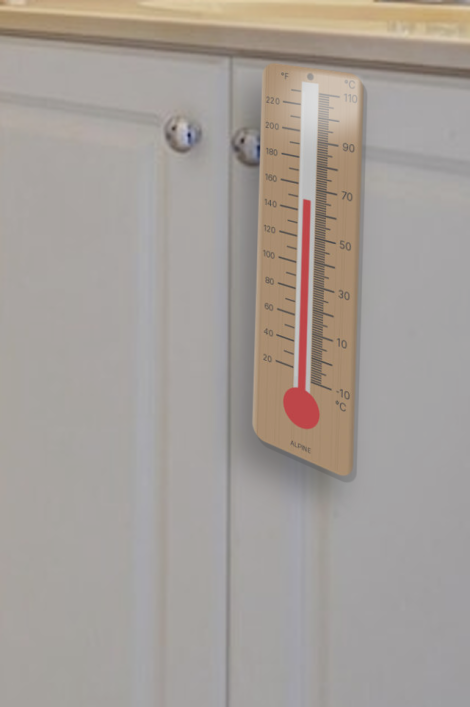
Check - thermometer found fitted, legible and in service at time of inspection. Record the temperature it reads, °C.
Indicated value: 65 °C
